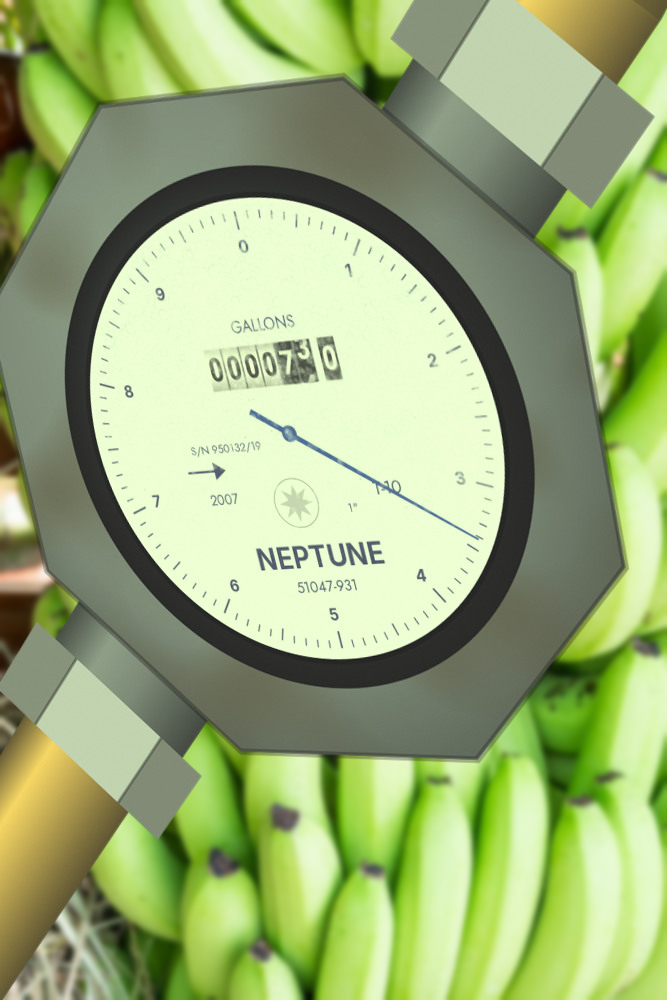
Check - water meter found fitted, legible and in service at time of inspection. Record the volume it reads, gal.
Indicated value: 733.4 gal
